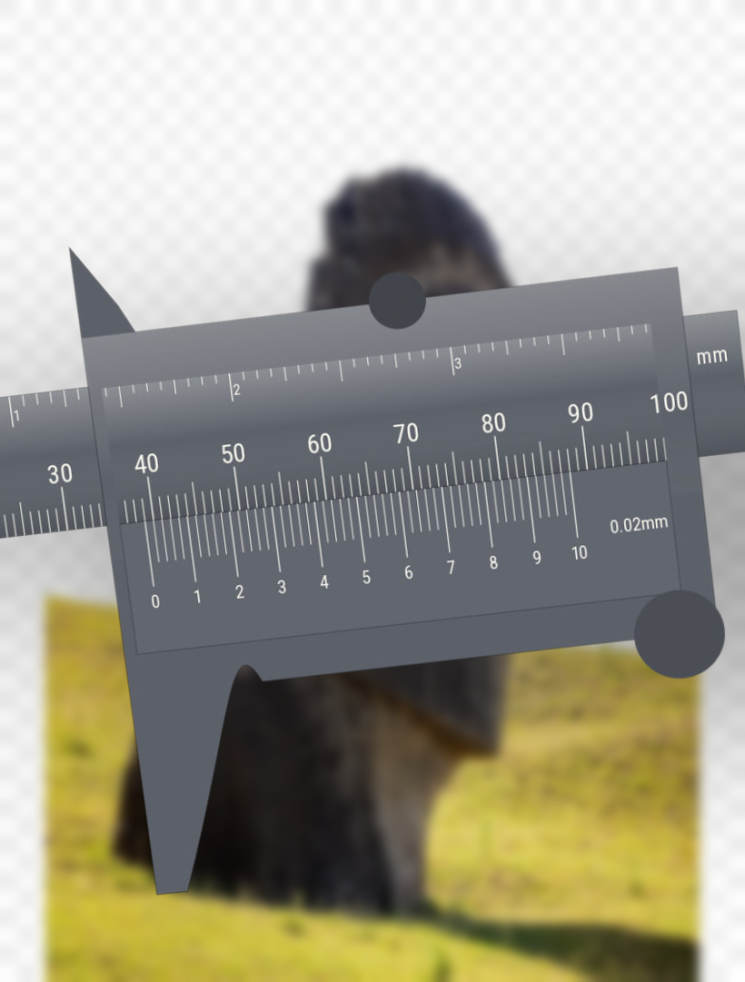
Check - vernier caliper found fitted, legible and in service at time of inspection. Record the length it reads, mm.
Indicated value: 39.0 mm
